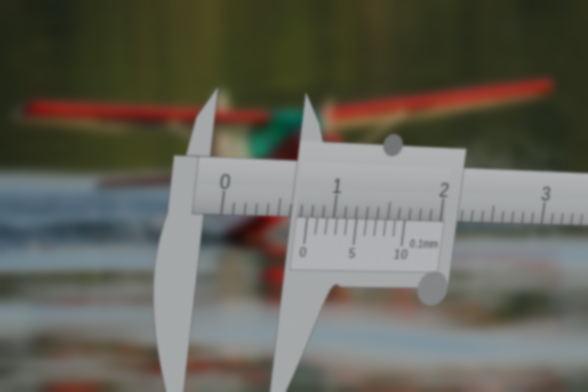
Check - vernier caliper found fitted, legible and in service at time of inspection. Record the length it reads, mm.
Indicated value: 7.6 mm
